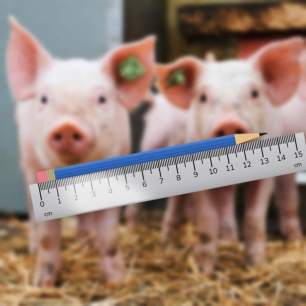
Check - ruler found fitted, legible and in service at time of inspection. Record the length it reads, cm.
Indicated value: 13.5 cm
